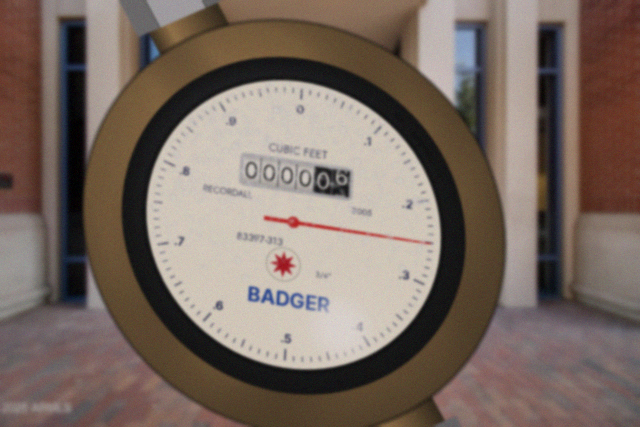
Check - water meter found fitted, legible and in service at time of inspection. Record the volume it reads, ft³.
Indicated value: 6.25 ft³
